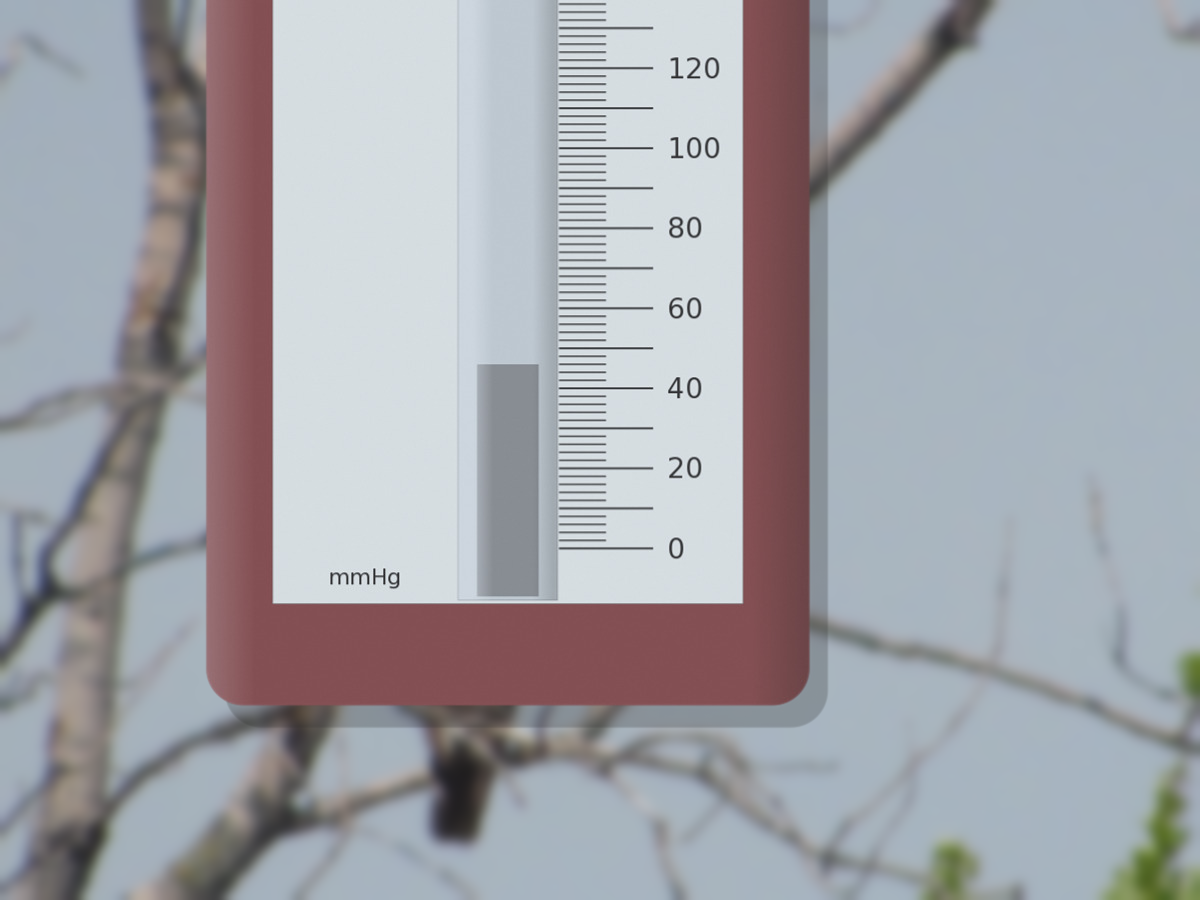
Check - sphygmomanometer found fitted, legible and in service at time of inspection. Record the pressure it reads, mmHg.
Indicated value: 46 mmHg
